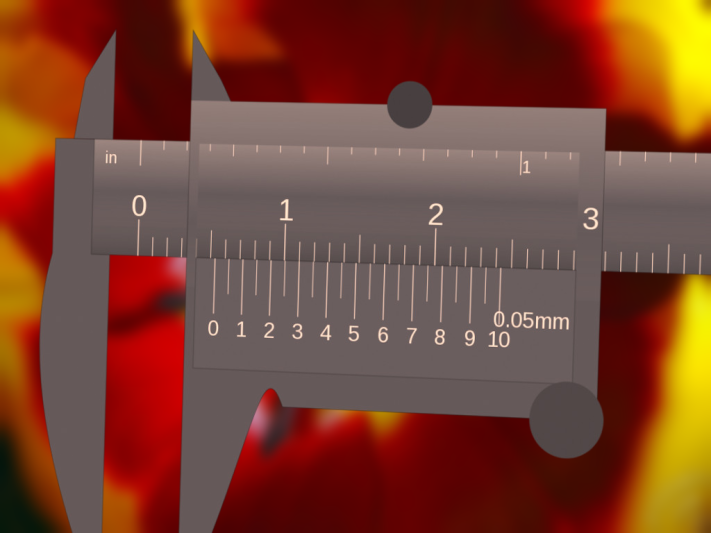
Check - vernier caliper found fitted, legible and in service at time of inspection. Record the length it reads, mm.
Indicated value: 5.3 mm
